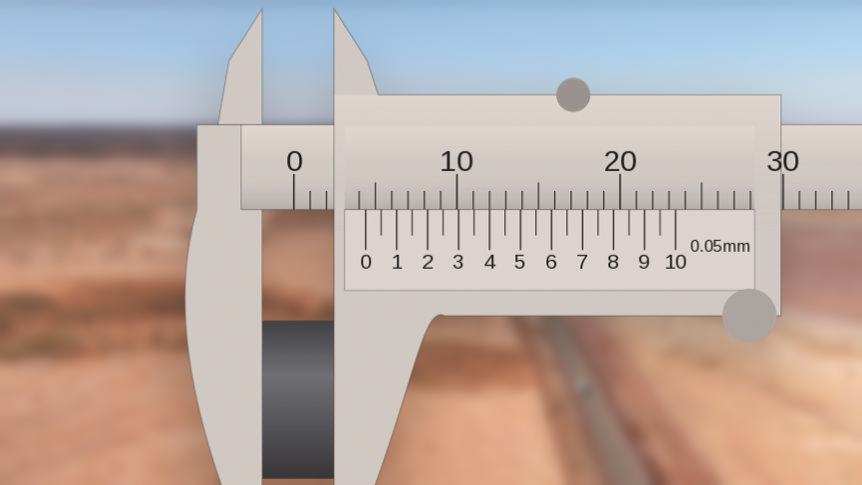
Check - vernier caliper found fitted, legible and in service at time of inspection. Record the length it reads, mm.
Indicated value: 4.4 mm
